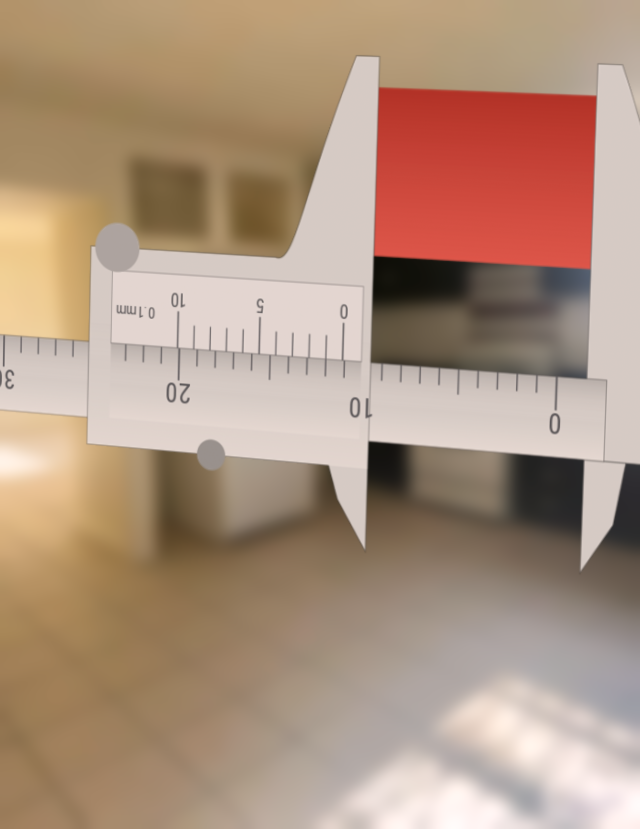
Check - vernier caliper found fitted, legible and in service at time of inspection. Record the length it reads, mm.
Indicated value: 11.1 mm
